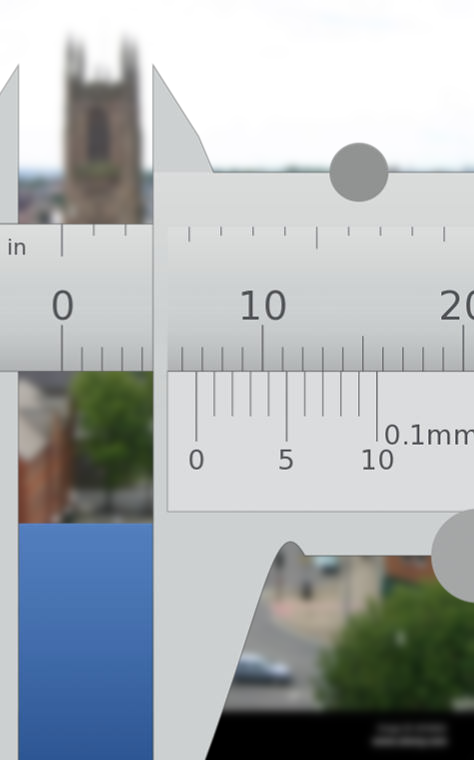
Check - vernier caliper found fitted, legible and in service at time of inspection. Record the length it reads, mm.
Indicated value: 6.7 mm
